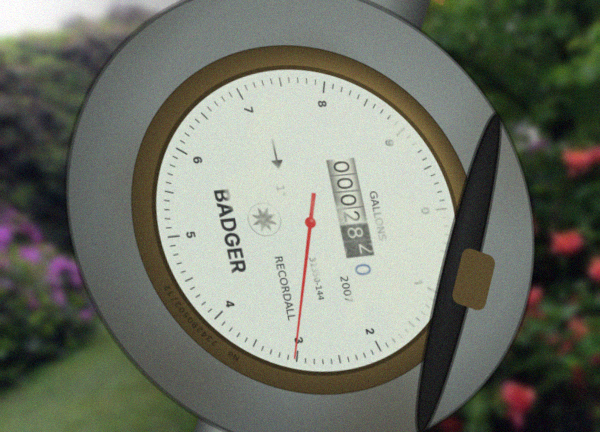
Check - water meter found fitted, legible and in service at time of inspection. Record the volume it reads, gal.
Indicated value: 2823.0 gal
